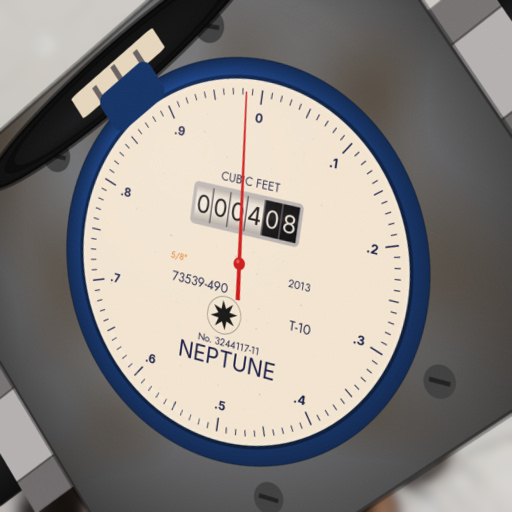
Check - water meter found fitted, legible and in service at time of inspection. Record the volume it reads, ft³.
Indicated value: 407.98 ft³
